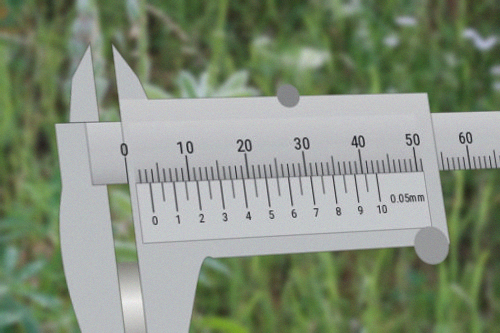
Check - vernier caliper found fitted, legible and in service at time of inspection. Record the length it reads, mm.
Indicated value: 3.5 mm
